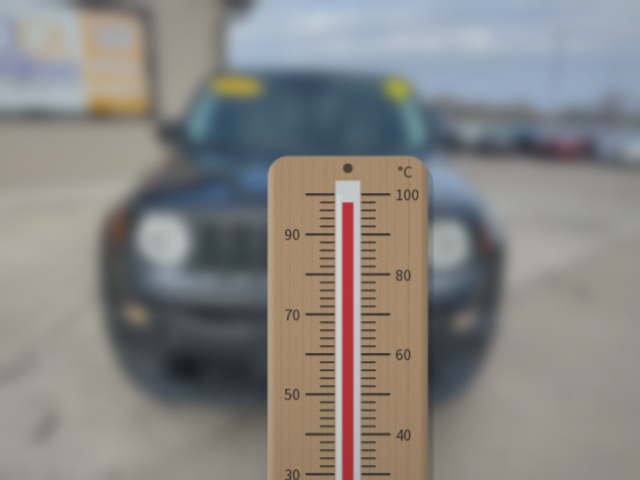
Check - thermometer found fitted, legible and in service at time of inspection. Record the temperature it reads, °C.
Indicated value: 98 °C
